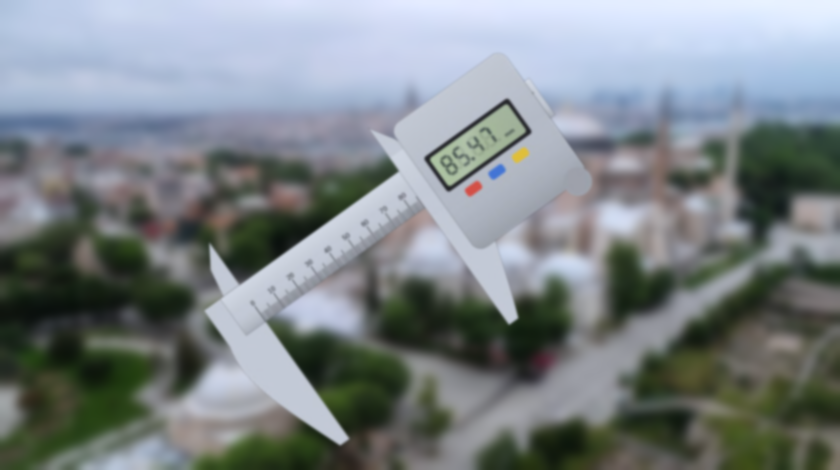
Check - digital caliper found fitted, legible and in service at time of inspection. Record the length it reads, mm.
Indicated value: 85.47 mm
